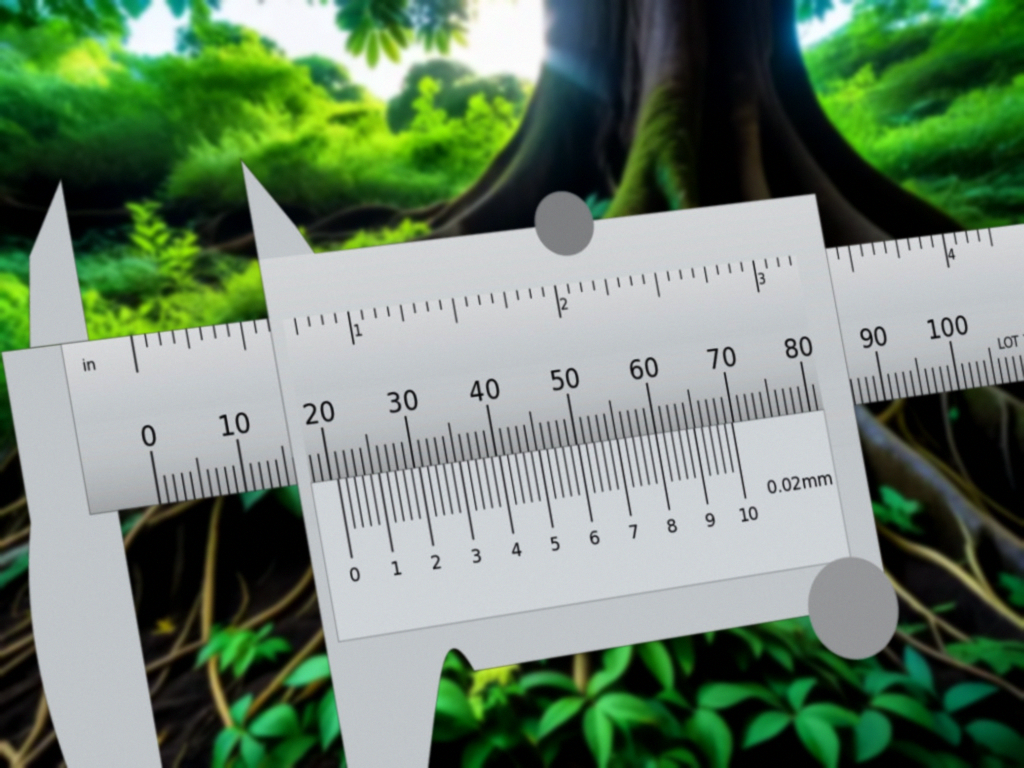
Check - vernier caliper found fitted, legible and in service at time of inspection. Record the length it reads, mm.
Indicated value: 20.8 mm
